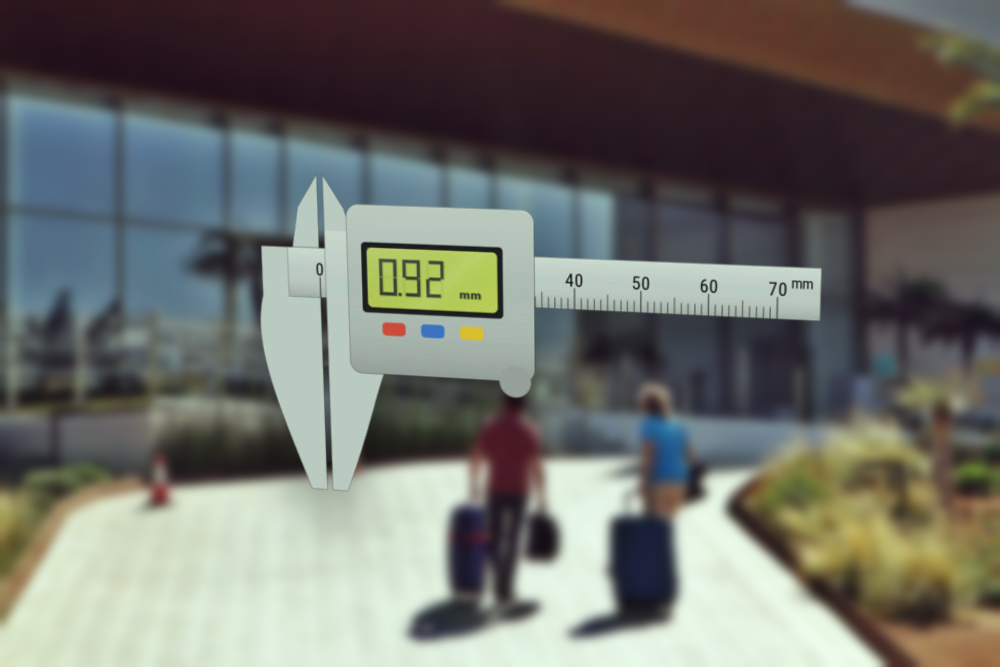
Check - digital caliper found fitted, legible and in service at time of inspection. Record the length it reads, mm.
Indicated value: 0.92 mm
